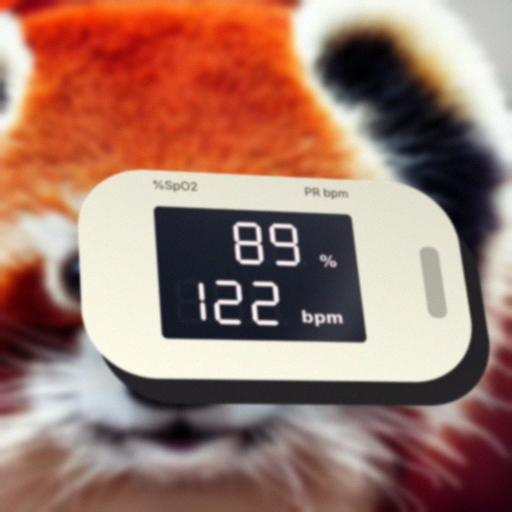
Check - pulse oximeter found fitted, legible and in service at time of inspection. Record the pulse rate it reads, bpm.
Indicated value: 122 bpm
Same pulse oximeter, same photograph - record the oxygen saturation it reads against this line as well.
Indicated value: 89 %
